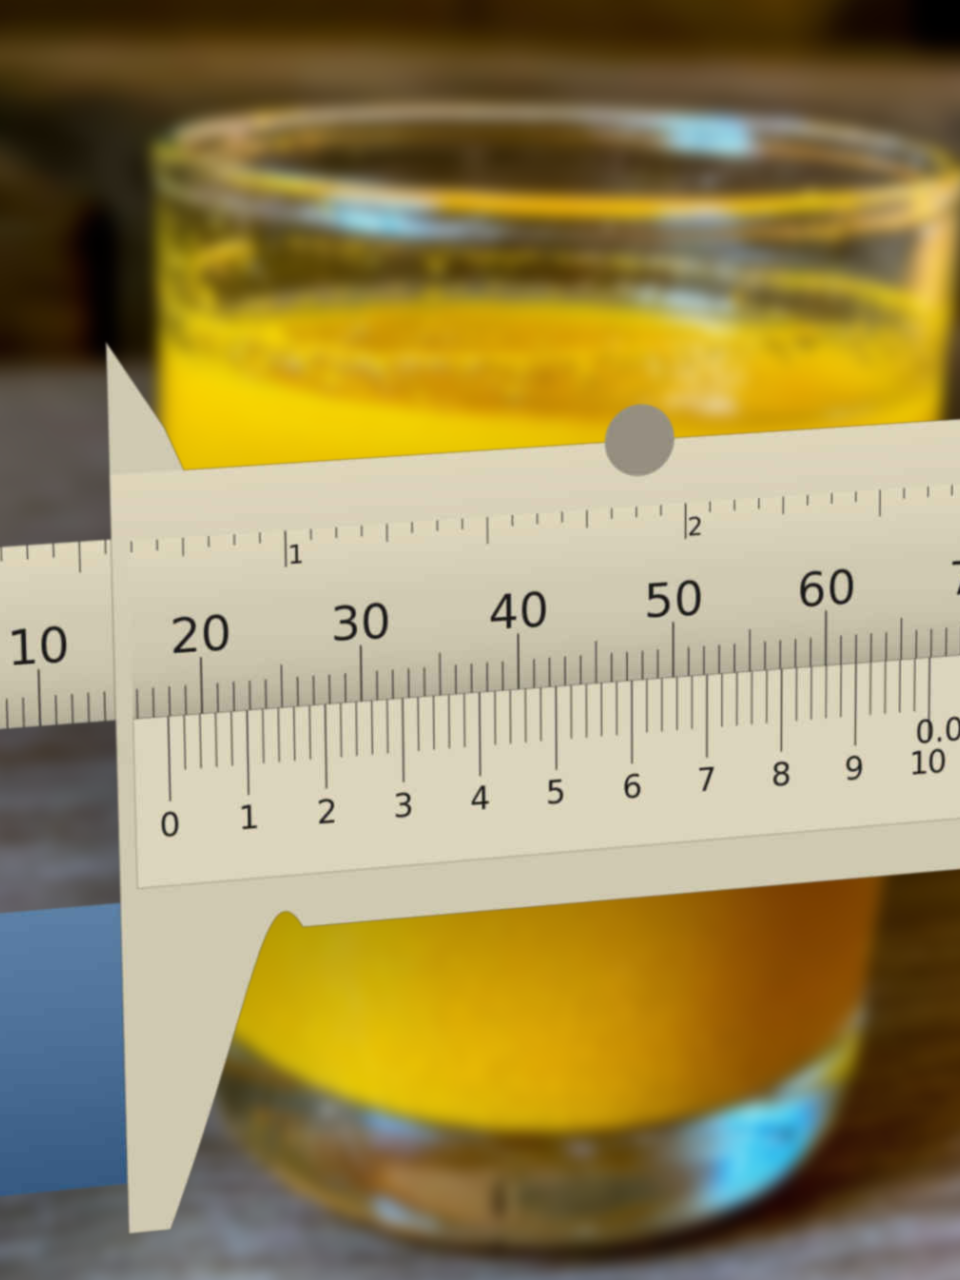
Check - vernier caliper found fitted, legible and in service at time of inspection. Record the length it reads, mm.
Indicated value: 17.9 mm
